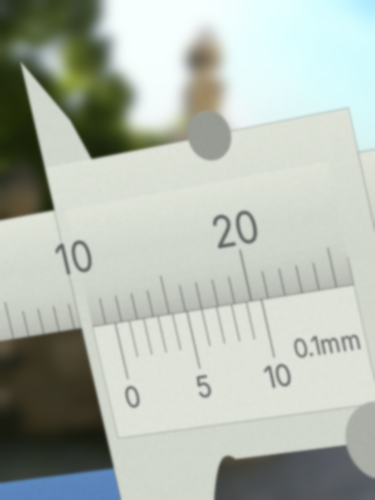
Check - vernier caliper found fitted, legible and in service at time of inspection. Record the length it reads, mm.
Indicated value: 11.6 mm
